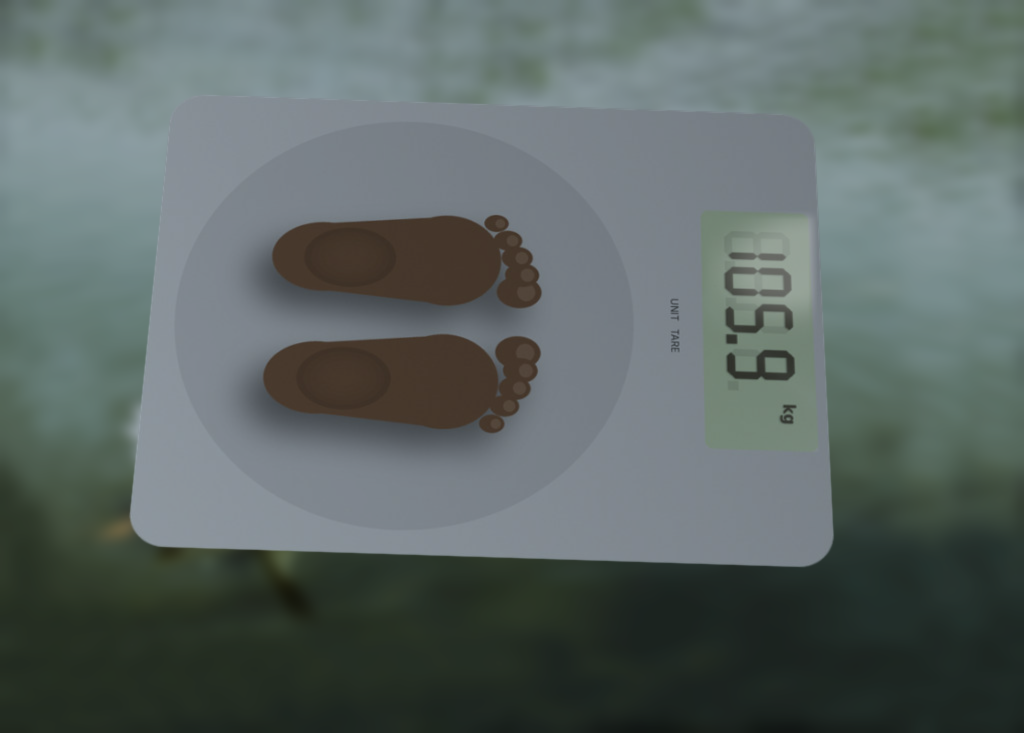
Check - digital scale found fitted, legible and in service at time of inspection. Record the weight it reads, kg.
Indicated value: 105.9 kg
